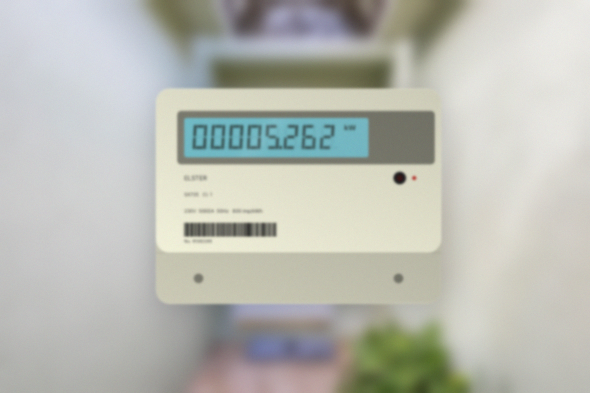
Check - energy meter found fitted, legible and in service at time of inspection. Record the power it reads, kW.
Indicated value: 5.262 kW
